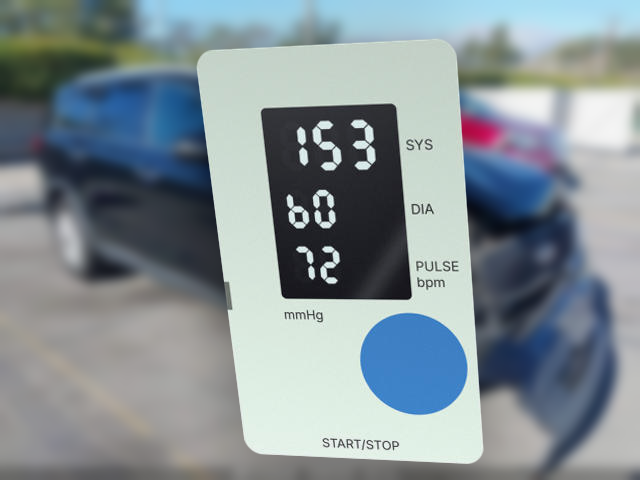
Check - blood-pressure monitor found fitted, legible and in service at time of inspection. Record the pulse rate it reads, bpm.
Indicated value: 72 bpm
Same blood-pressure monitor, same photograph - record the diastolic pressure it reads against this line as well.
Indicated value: 60 mmHg
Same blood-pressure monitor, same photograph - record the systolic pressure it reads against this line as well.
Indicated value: 153 mmHg
